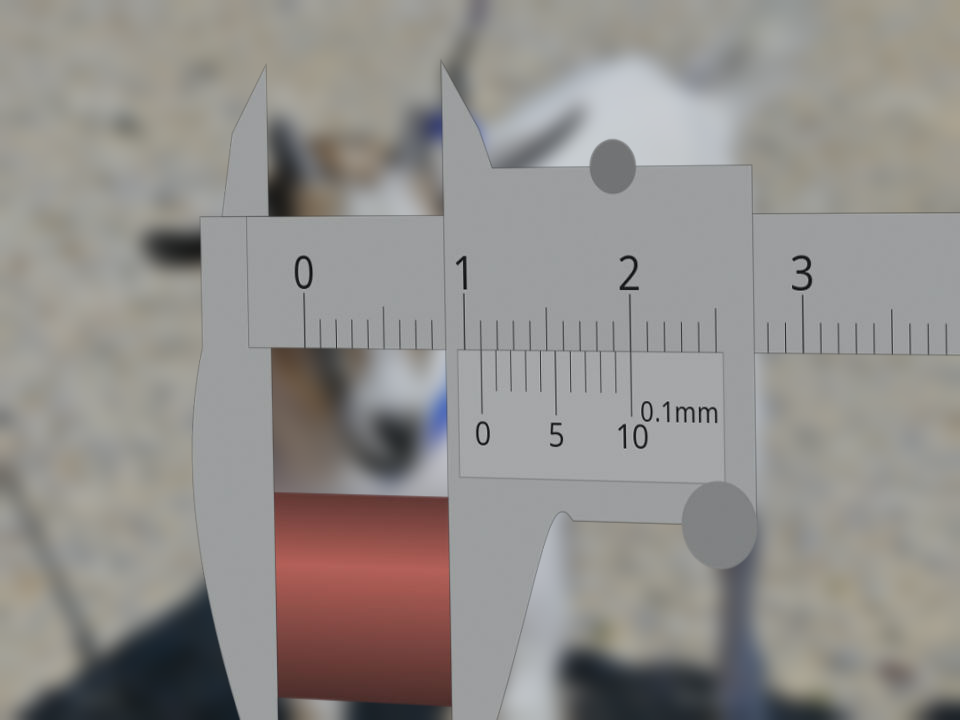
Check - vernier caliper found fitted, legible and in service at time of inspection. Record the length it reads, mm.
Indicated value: 11.0 mm
